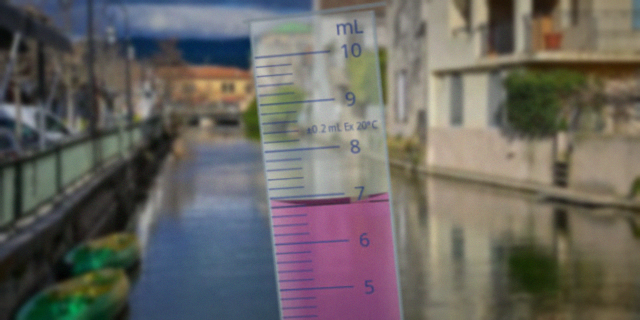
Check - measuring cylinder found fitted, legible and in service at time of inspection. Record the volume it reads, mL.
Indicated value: 6.8 mL
